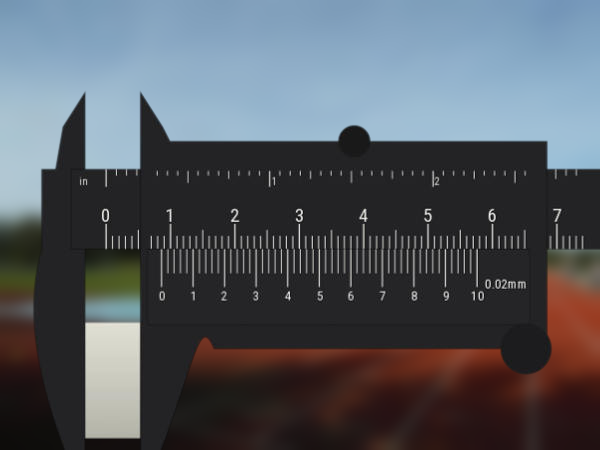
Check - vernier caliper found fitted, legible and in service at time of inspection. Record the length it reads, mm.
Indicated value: 8.6 mm
